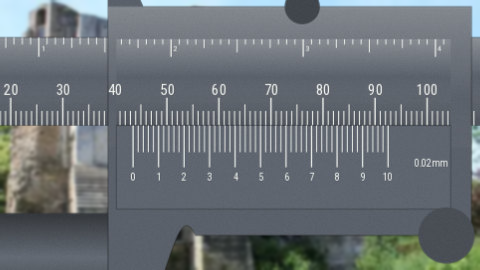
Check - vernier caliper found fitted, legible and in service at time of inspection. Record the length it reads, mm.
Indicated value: 43.5 mm
